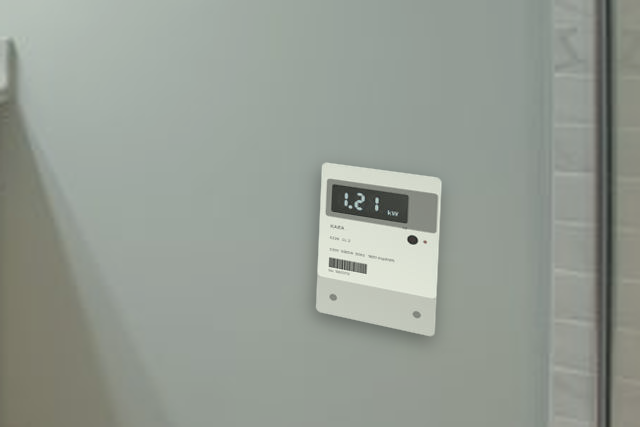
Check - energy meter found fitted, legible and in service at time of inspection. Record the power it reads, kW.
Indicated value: 1.21 kW
